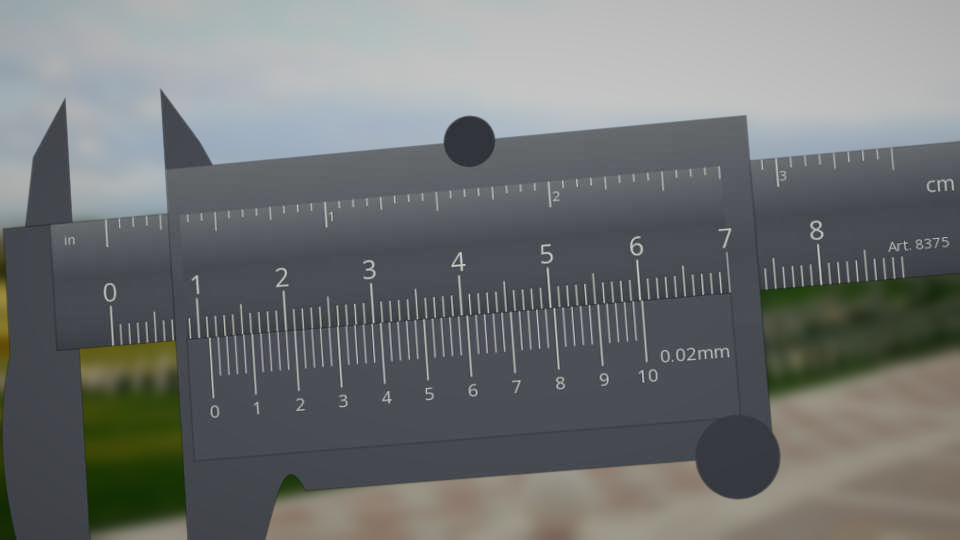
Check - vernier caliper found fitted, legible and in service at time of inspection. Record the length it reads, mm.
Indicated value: 11.2 mm
